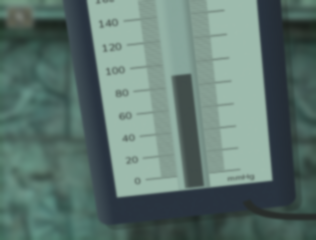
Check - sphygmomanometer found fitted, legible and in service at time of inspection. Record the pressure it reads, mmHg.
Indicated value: 90 mmHg
